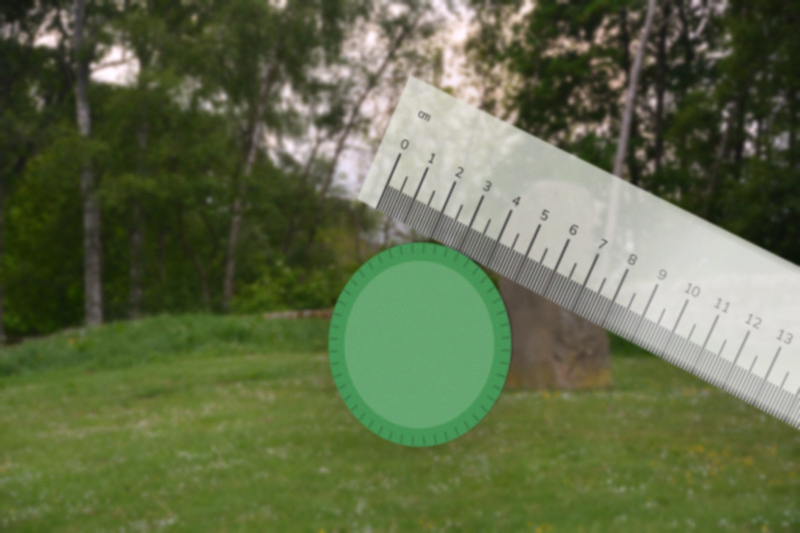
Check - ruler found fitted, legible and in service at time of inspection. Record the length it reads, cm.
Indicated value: 6 cm
